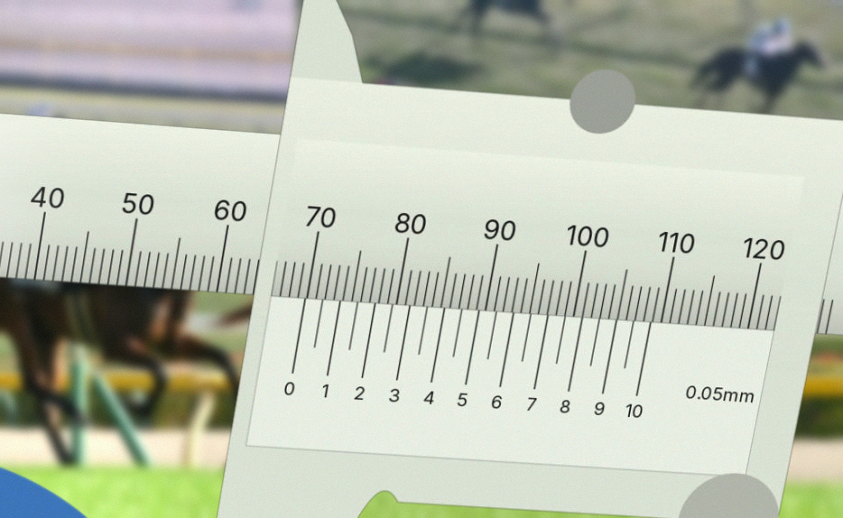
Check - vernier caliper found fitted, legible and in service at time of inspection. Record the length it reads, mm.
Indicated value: 69.8 mm
